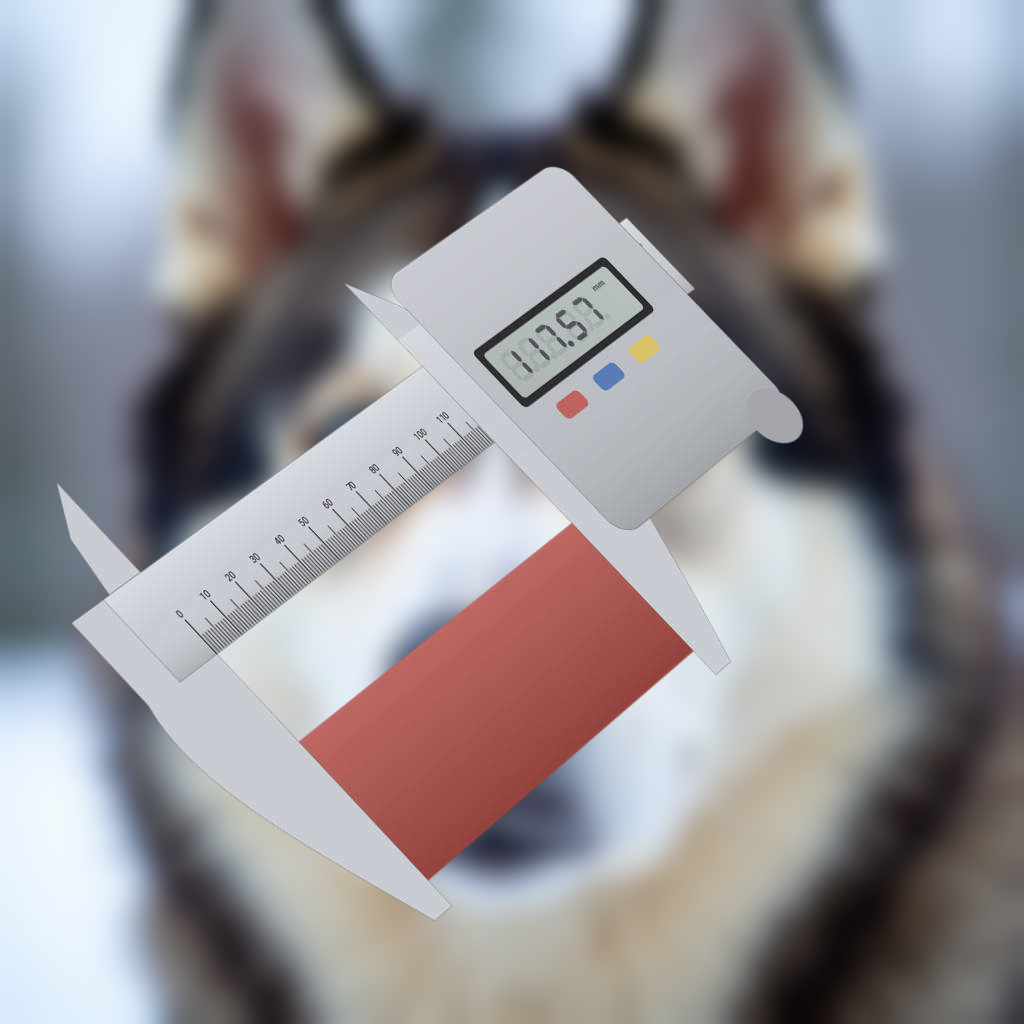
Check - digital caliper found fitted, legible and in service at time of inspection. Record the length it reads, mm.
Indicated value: 117.57 mm
